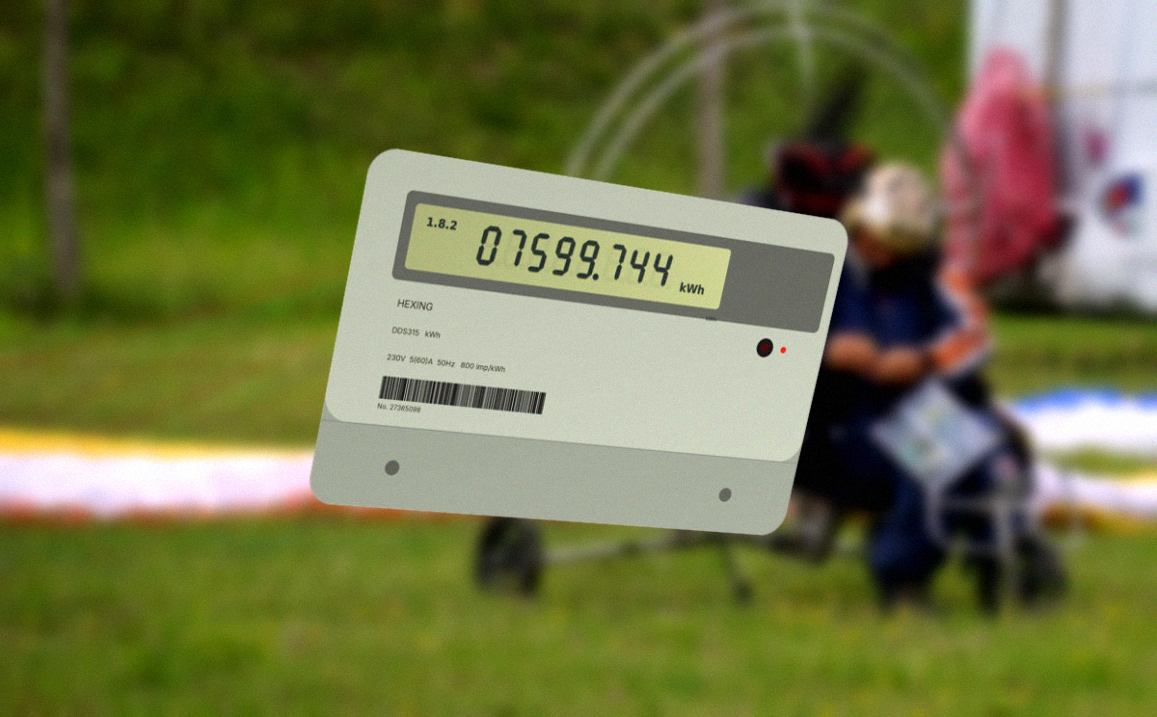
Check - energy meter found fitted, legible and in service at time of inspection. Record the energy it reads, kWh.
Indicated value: 7599.744 kWh
